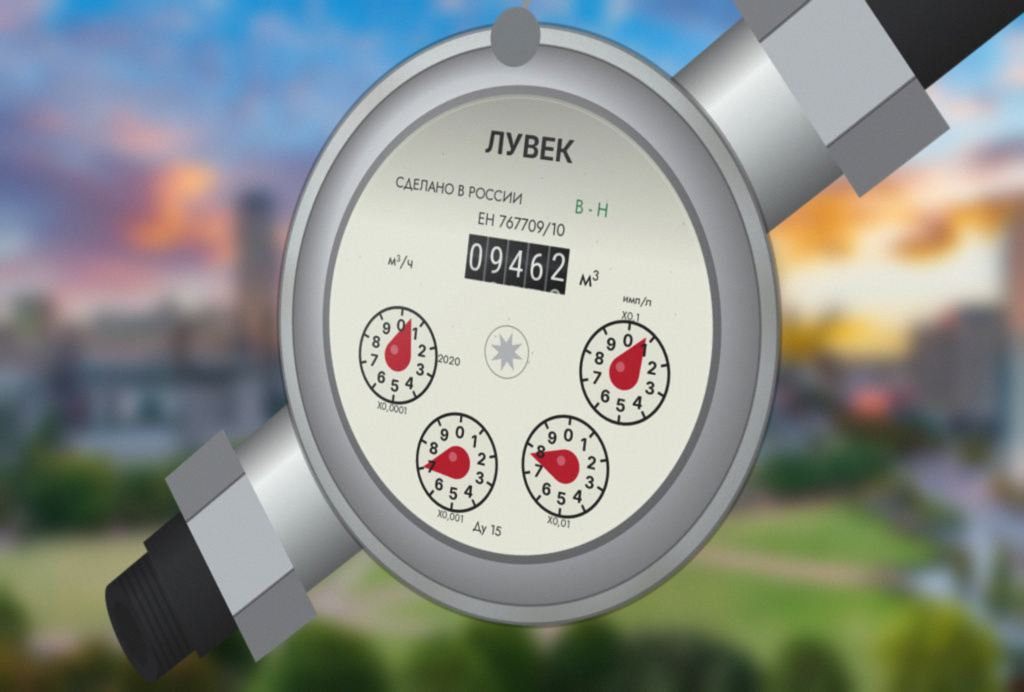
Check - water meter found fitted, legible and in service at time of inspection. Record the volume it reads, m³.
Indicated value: 9462.0770 m³
